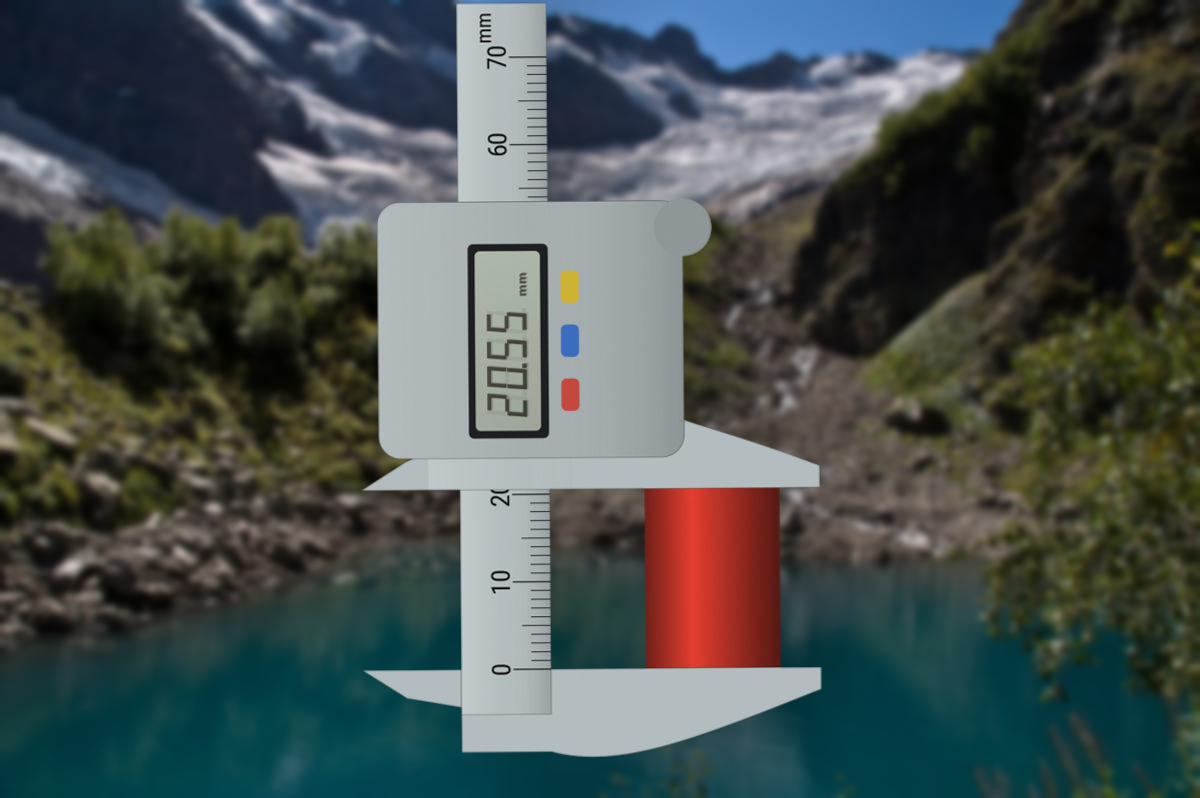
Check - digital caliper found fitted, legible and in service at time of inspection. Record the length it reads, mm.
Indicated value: 20.55 mm
